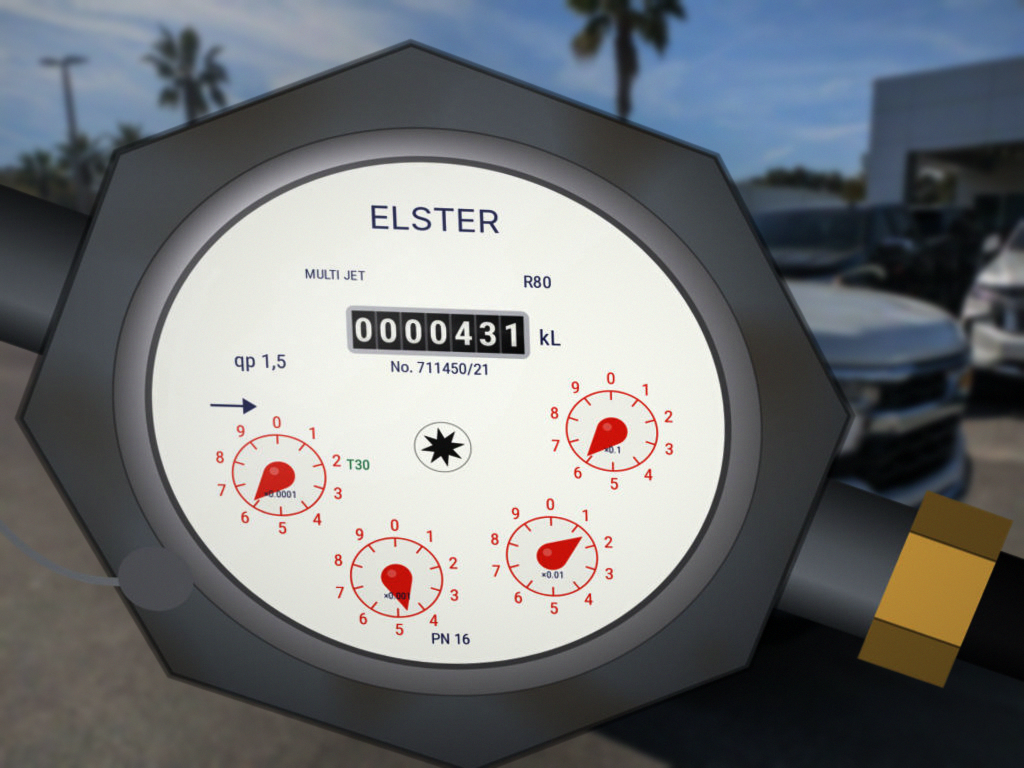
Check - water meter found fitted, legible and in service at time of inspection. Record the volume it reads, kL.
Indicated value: 431.6146 kL
